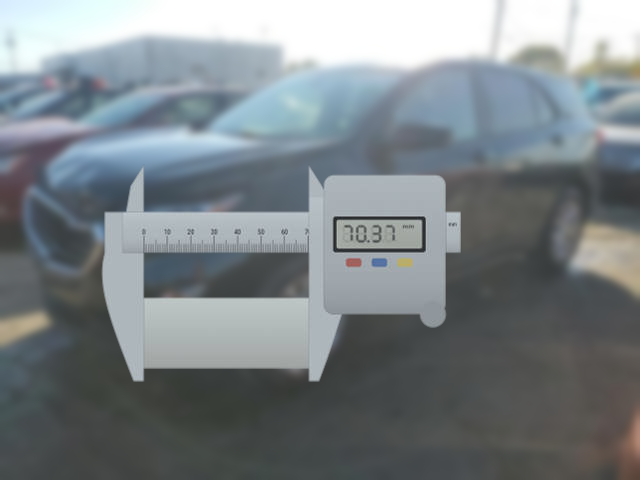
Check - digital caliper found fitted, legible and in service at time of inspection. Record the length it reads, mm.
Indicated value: 70.37 mm
